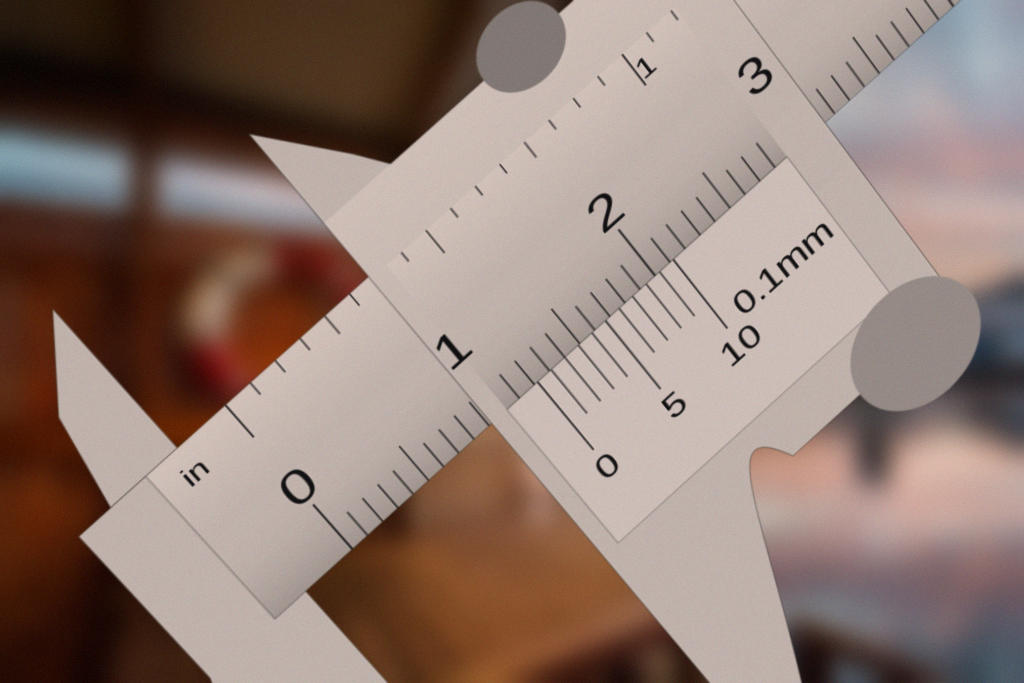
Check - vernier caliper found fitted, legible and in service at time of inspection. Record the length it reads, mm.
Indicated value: 12.2 mm
